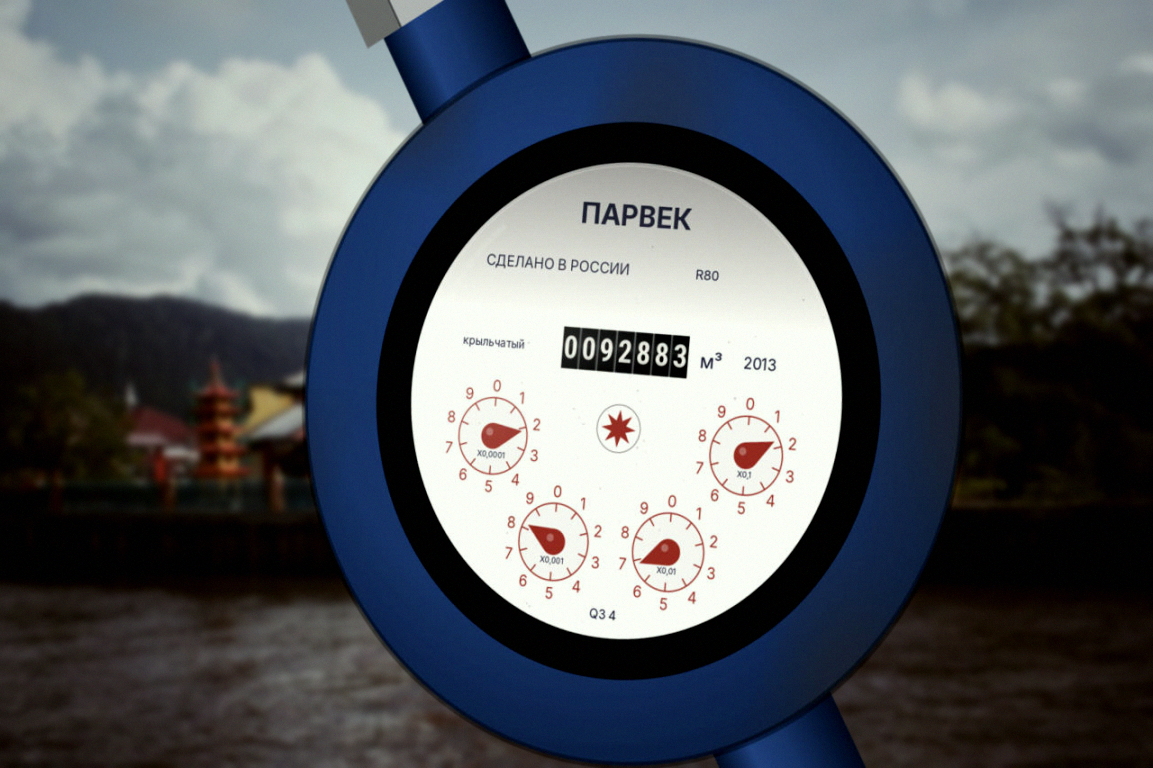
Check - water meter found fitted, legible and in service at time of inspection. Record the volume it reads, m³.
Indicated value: 92883.1682 m³
